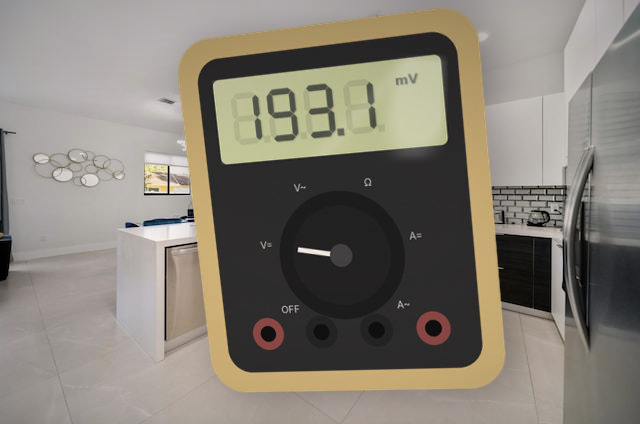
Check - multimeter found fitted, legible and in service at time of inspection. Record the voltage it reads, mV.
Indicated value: 193.1 mV
